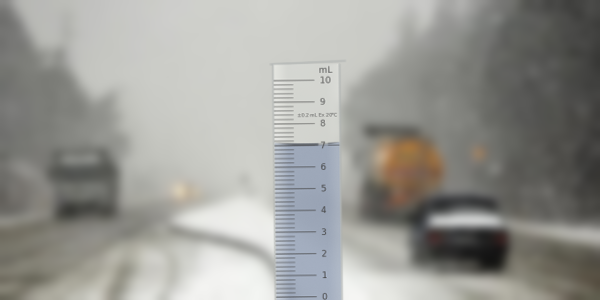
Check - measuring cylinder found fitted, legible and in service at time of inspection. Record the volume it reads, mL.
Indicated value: 7 mL
